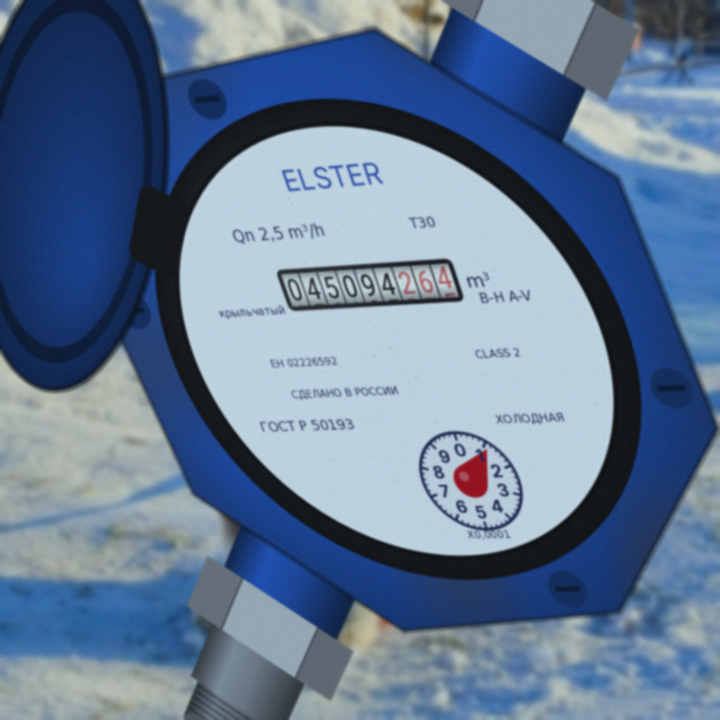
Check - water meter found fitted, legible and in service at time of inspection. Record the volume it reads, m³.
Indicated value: 45094.2641 m³
